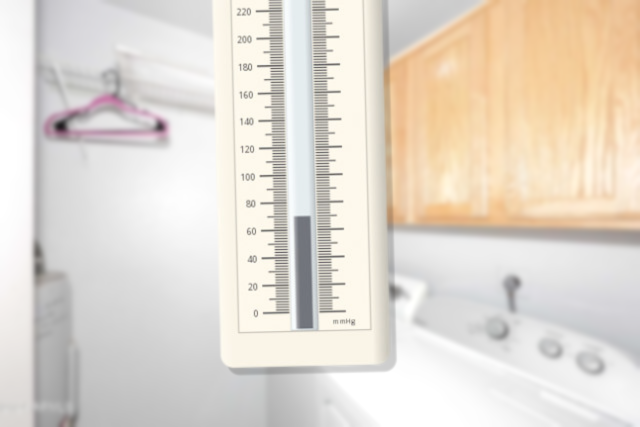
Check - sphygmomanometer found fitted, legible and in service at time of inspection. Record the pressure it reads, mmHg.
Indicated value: 70 mmHg
